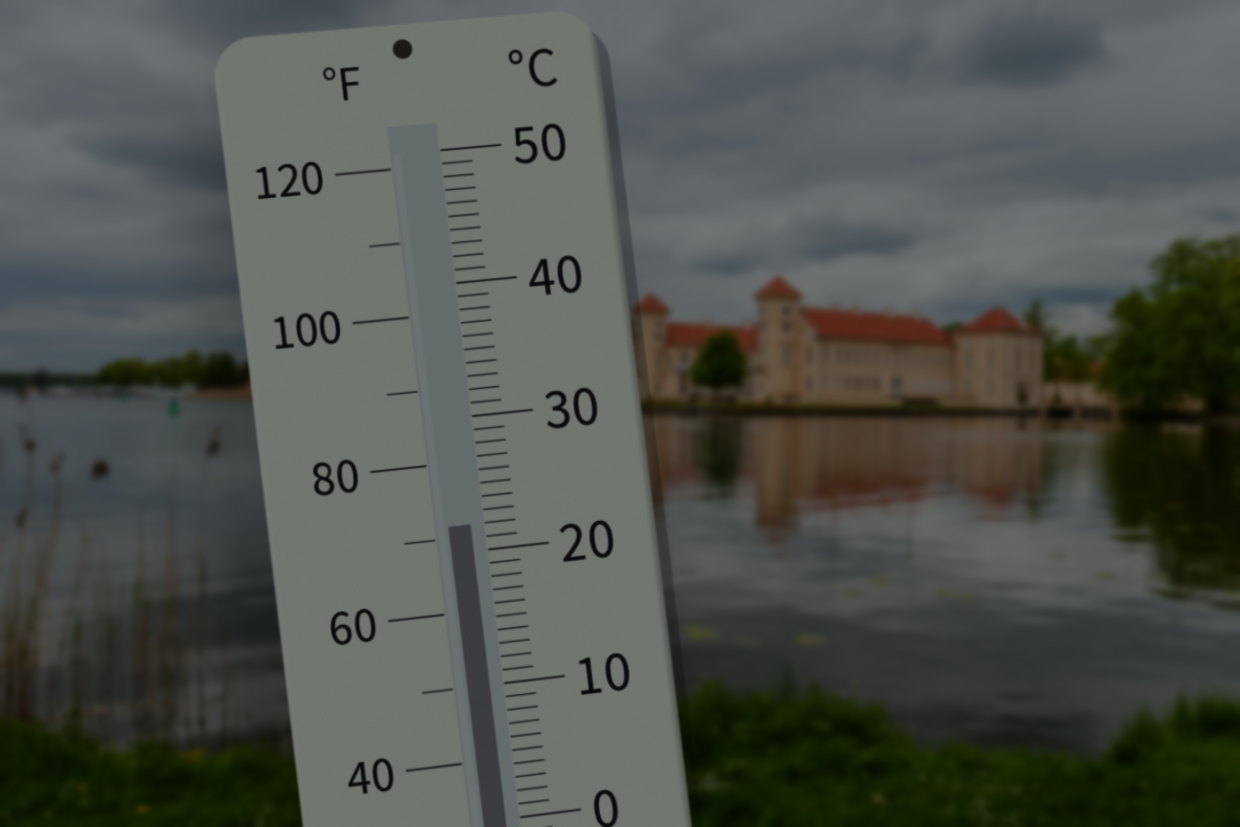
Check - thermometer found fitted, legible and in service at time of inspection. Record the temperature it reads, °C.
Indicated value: 22 °C
